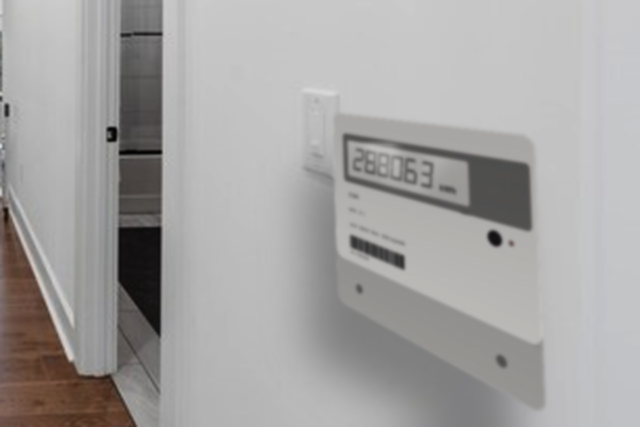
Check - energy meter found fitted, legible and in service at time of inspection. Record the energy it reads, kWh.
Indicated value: 288063 kWh
